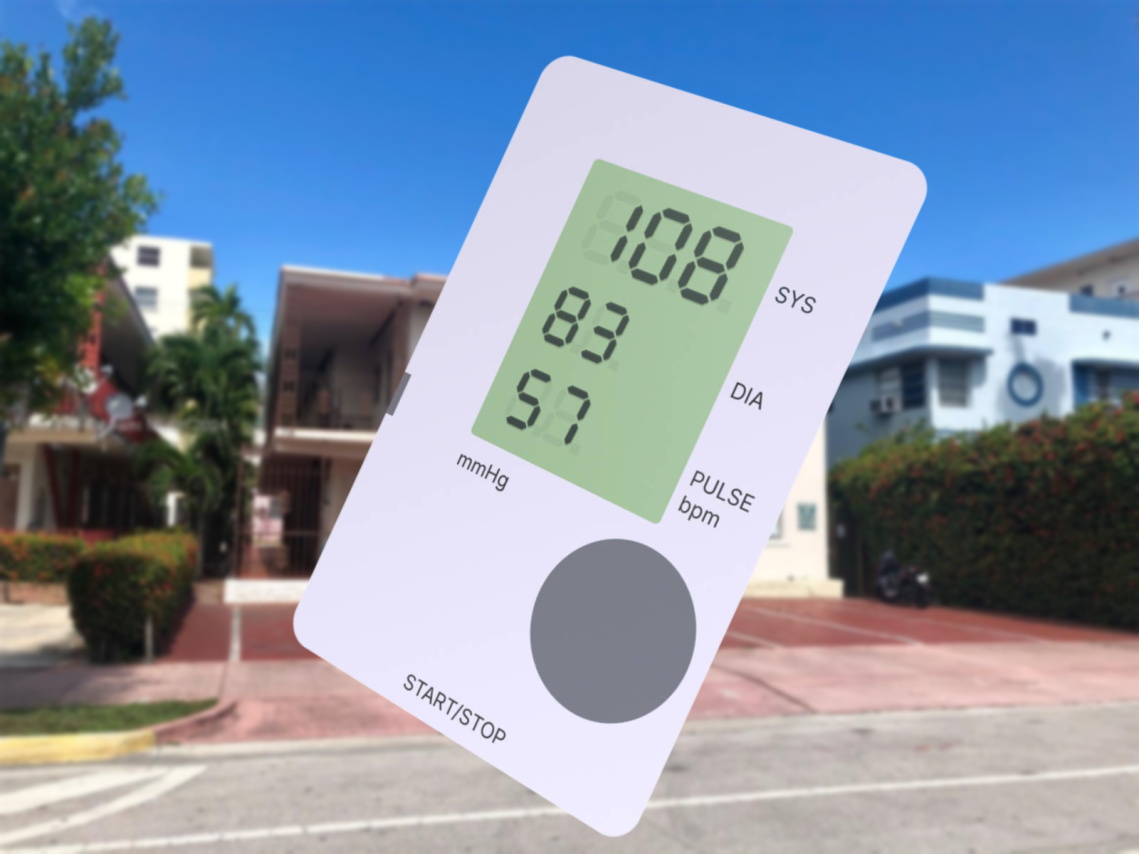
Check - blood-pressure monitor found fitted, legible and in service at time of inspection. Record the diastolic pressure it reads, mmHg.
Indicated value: 83 mmHg
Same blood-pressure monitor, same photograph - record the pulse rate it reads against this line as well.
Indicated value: 57 bpm
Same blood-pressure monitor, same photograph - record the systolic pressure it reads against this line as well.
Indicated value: 108 mmHg
